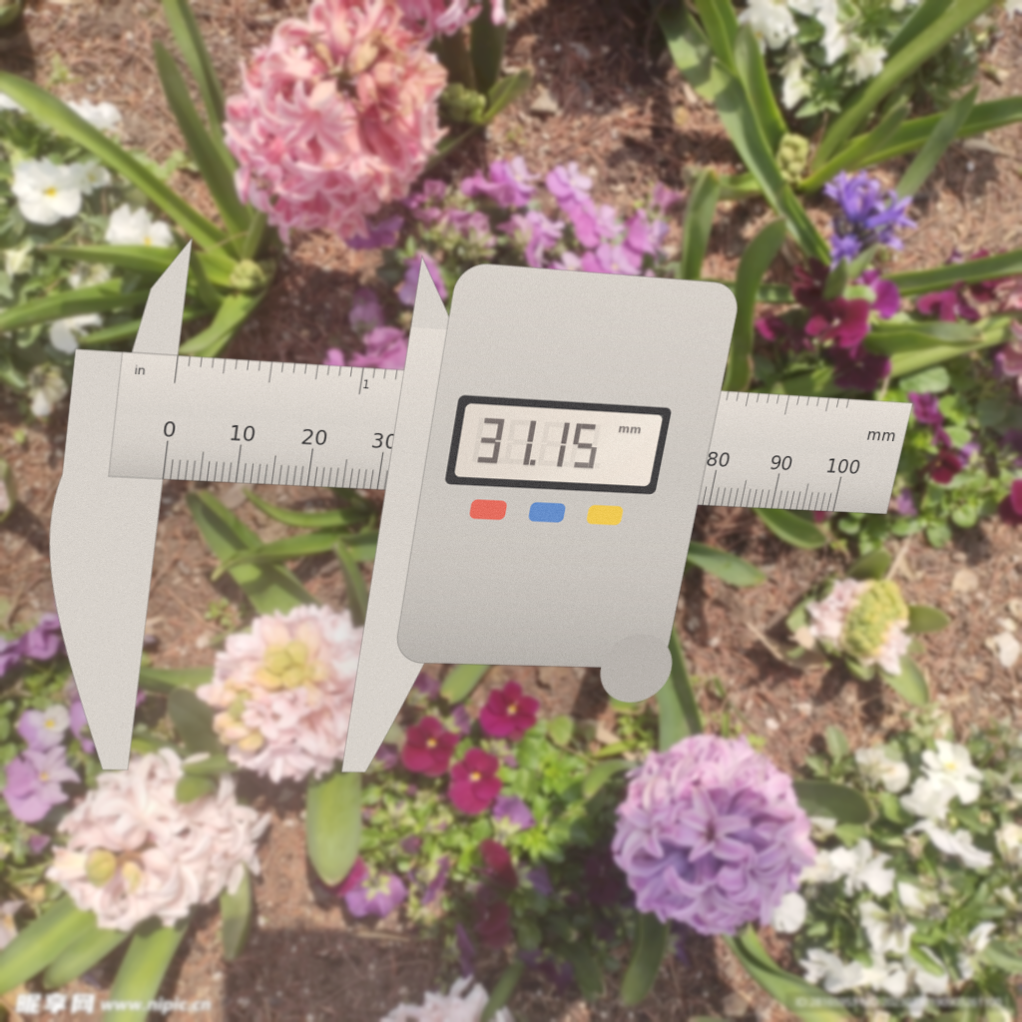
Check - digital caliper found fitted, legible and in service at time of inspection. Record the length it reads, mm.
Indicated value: 31.15 mm
